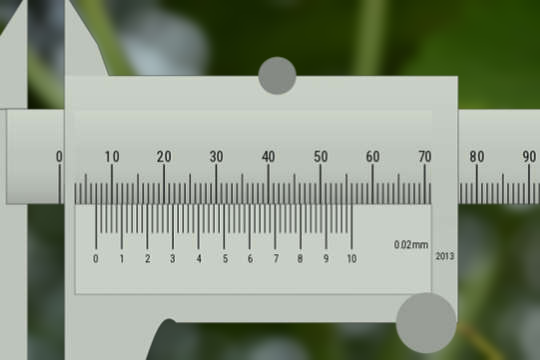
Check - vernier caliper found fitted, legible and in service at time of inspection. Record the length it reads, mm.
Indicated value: 7.0 mm
